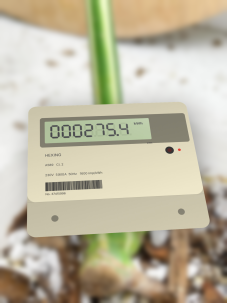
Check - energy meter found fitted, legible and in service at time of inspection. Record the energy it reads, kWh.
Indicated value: 275.4 kWh
